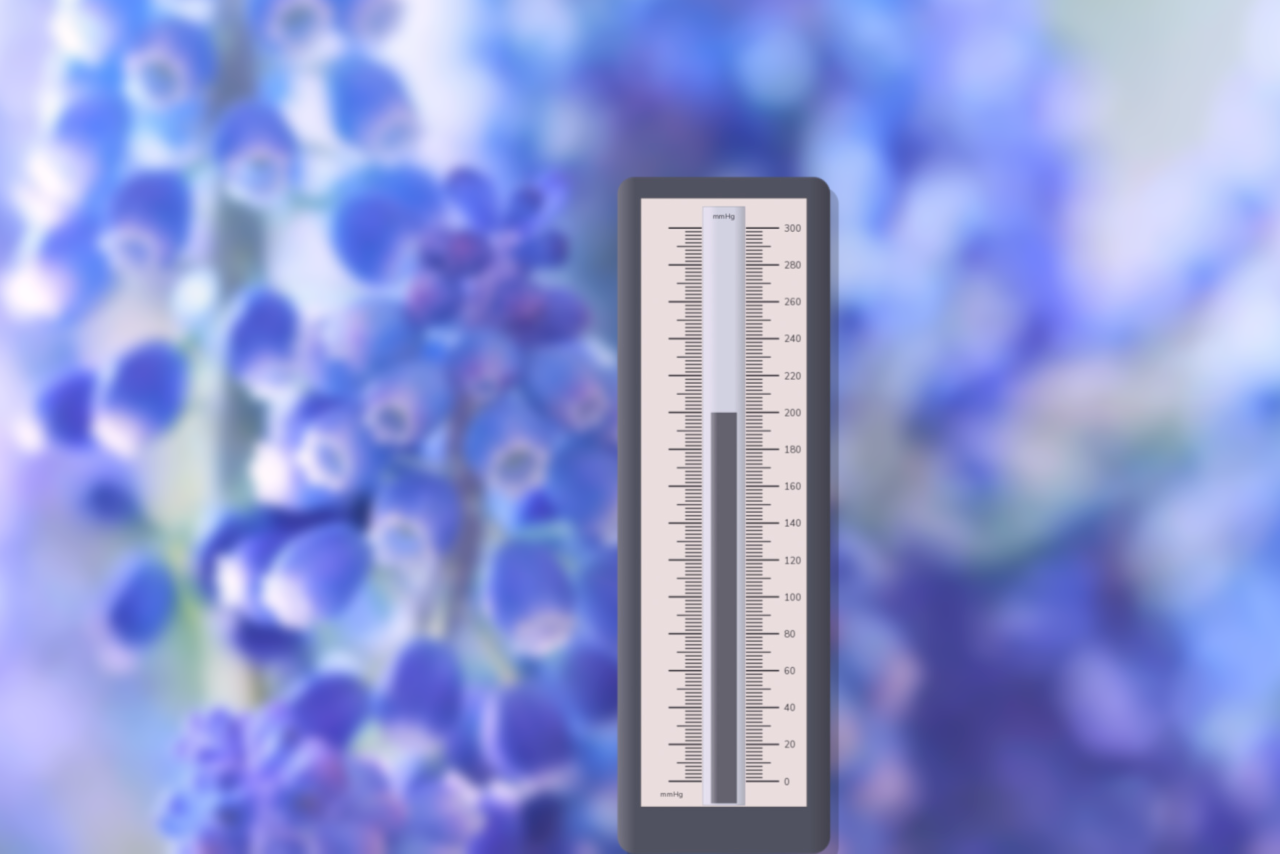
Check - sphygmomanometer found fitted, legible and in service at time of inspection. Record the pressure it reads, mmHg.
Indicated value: 200 mmHg
